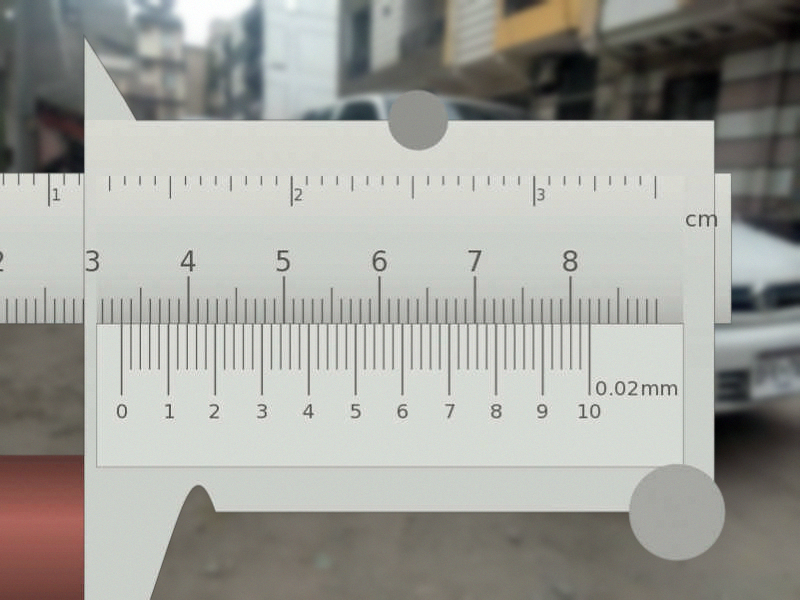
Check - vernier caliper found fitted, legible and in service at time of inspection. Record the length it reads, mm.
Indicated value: 33.0 mm
